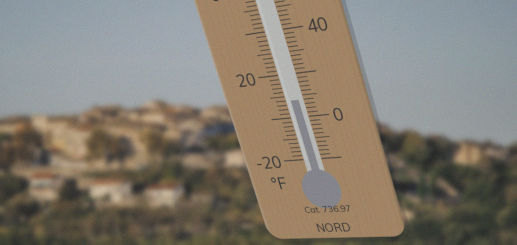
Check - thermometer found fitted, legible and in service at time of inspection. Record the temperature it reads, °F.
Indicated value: 8 °F
